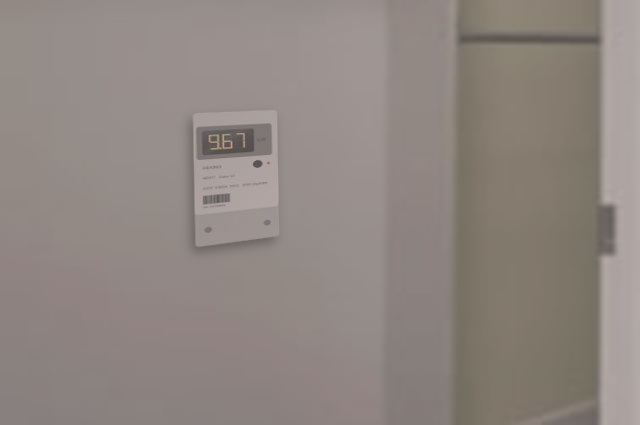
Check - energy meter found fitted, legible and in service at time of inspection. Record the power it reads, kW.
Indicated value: 9.67 kW
